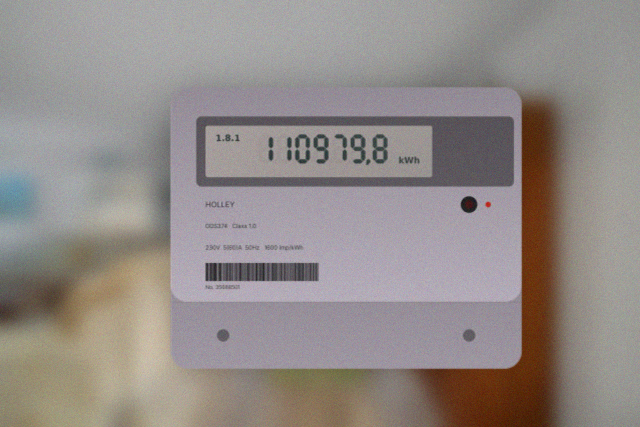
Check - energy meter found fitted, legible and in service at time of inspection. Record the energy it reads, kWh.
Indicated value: 110979.8 kWh
